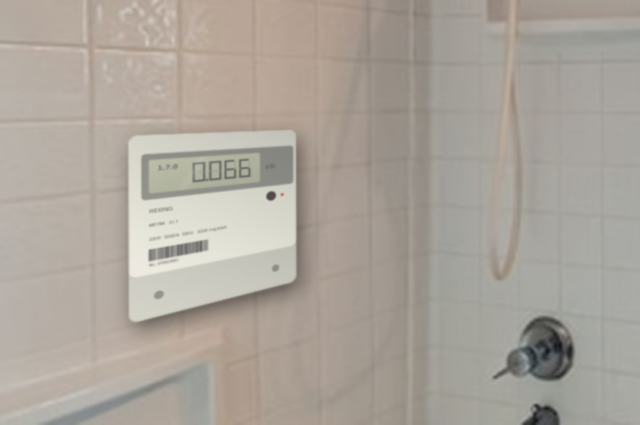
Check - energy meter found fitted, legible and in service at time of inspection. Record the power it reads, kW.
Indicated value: 0.066 kW
